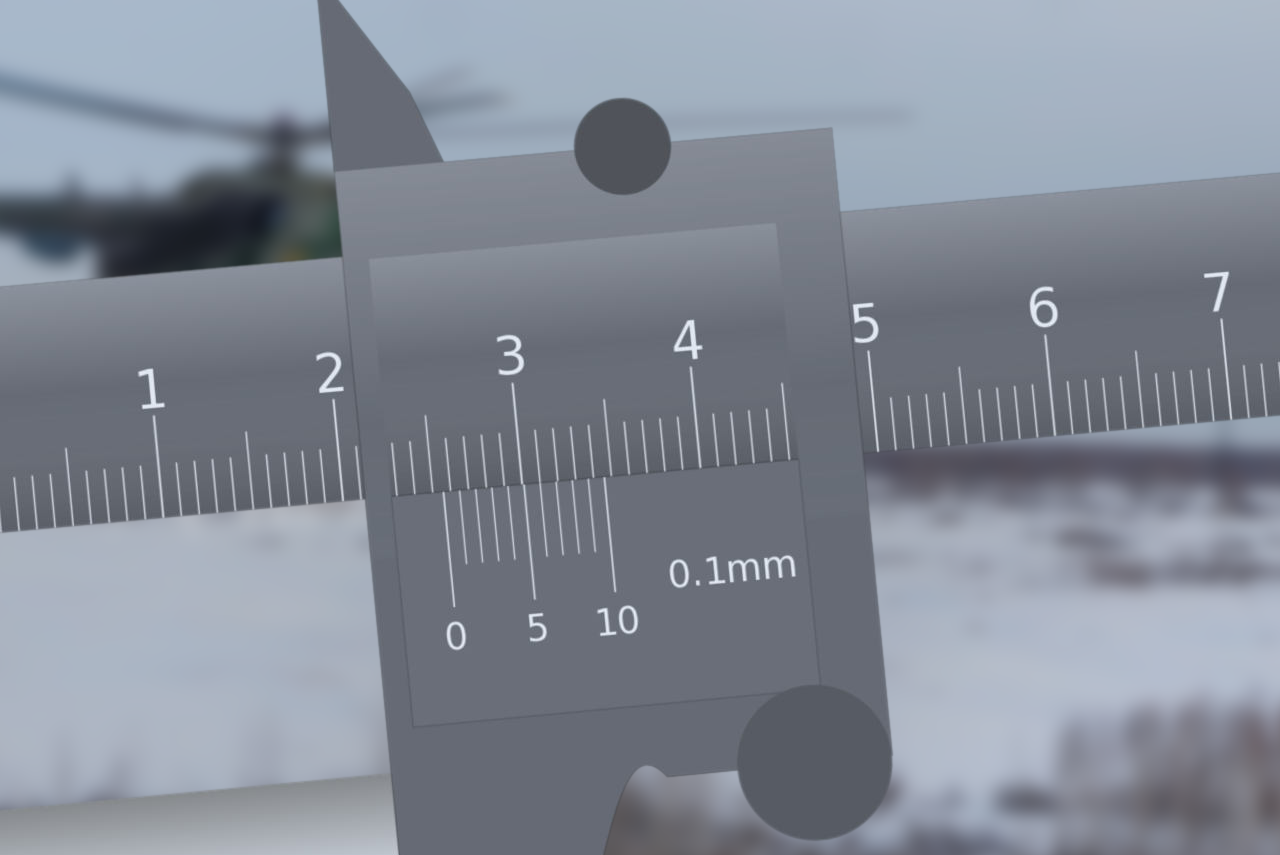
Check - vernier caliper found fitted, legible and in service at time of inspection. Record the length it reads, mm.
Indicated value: 25.6 mm
